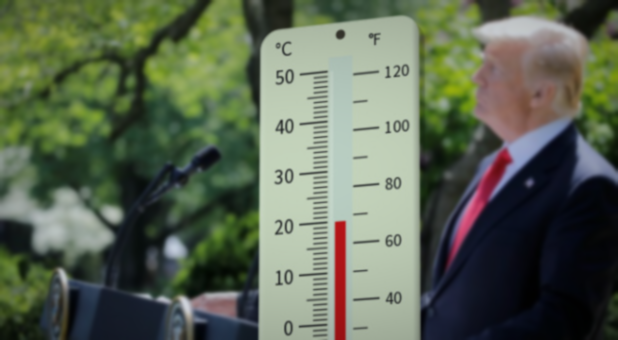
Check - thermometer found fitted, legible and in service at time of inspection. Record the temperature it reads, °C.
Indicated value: 20 °C
